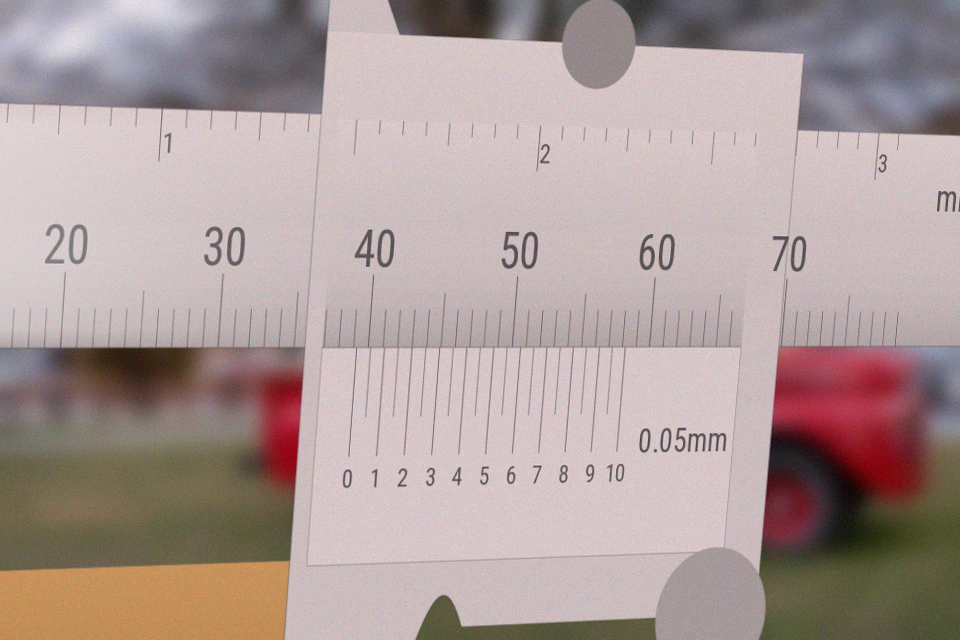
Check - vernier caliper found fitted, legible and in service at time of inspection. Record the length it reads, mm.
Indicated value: 39.2 mm
